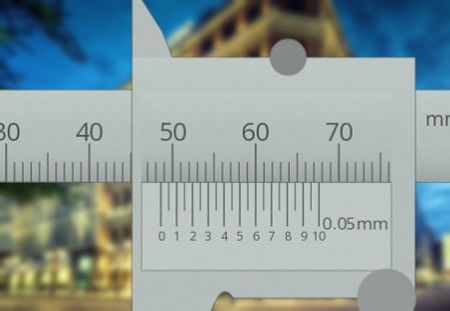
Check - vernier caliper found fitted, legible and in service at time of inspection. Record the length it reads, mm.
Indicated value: 48.6 mm
